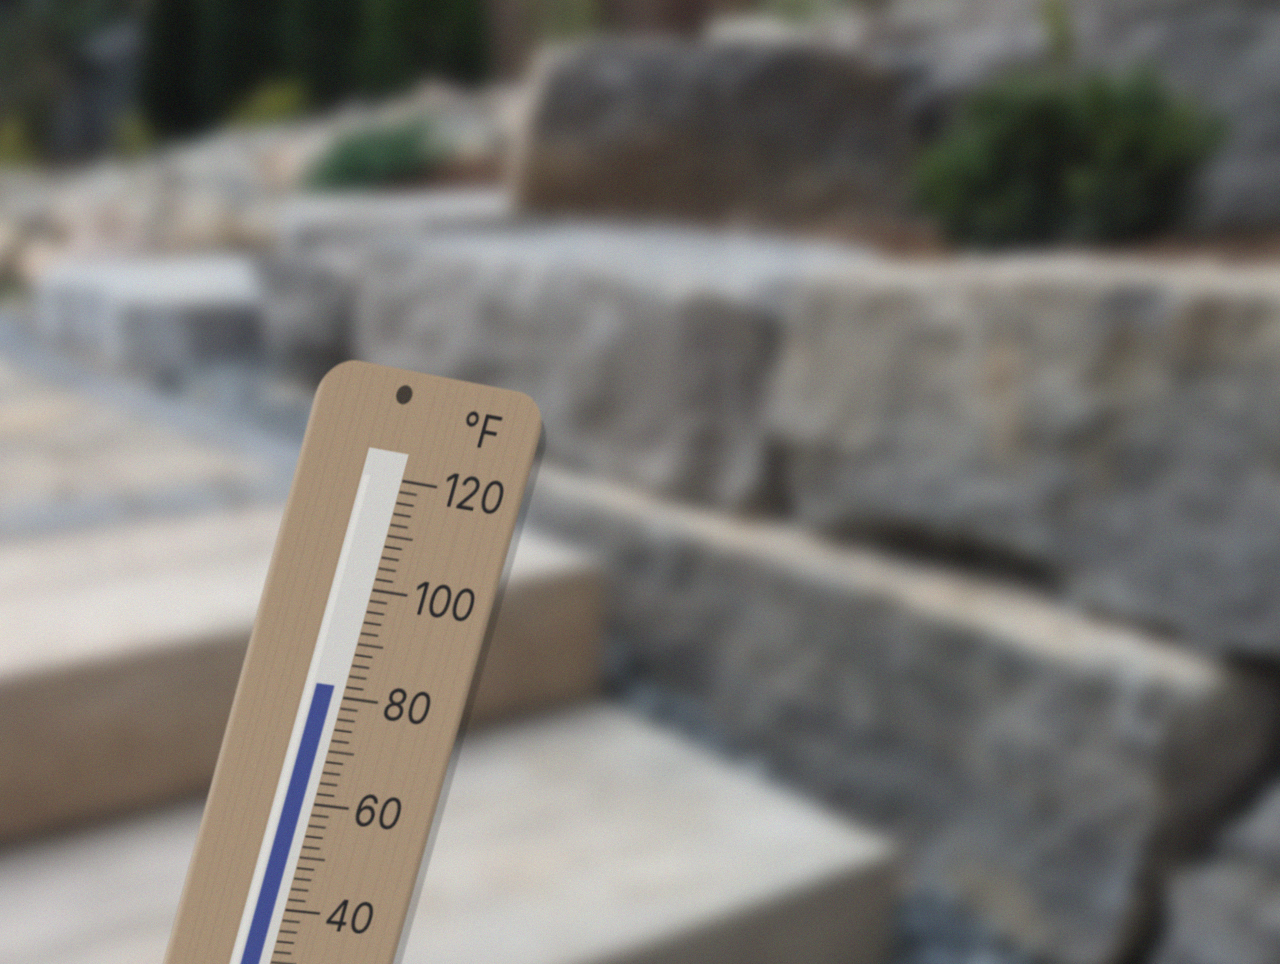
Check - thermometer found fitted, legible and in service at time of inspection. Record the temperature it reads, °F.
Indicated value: 82 °F
